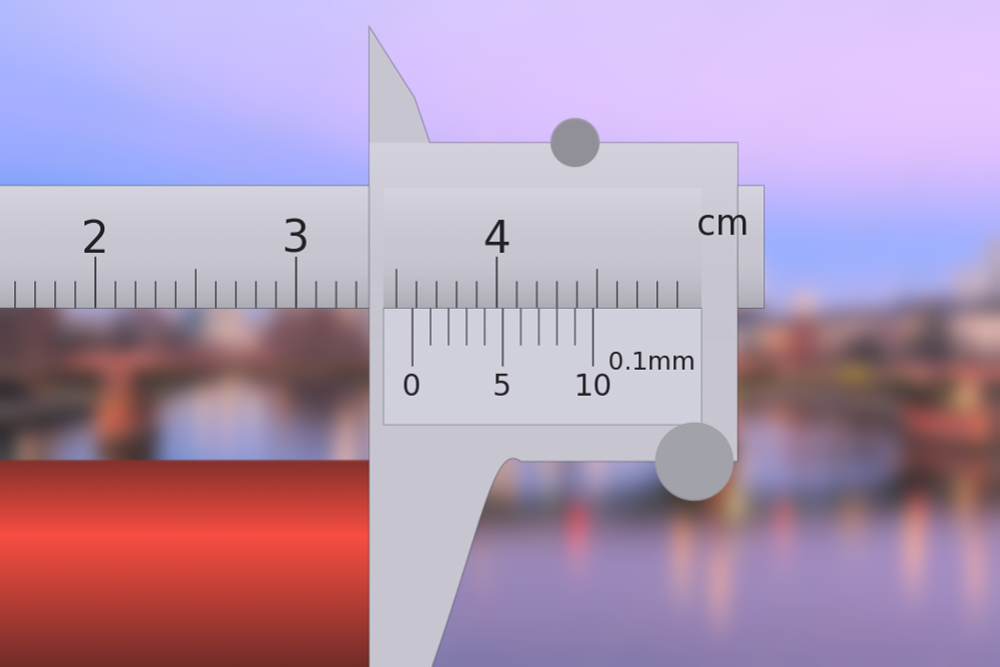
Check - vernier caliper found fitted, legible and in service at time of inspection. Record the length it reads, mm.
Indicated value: 35.8 mm
